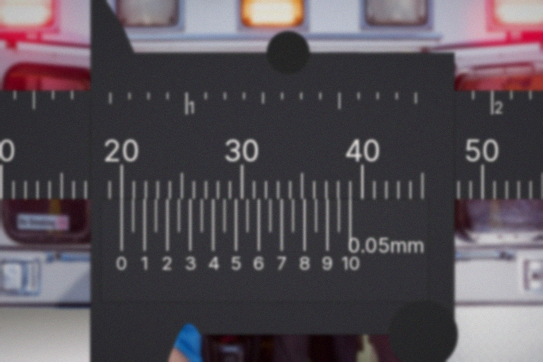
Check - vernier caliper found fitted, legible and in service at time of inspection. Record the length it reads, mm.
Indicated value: 20.0 mm
